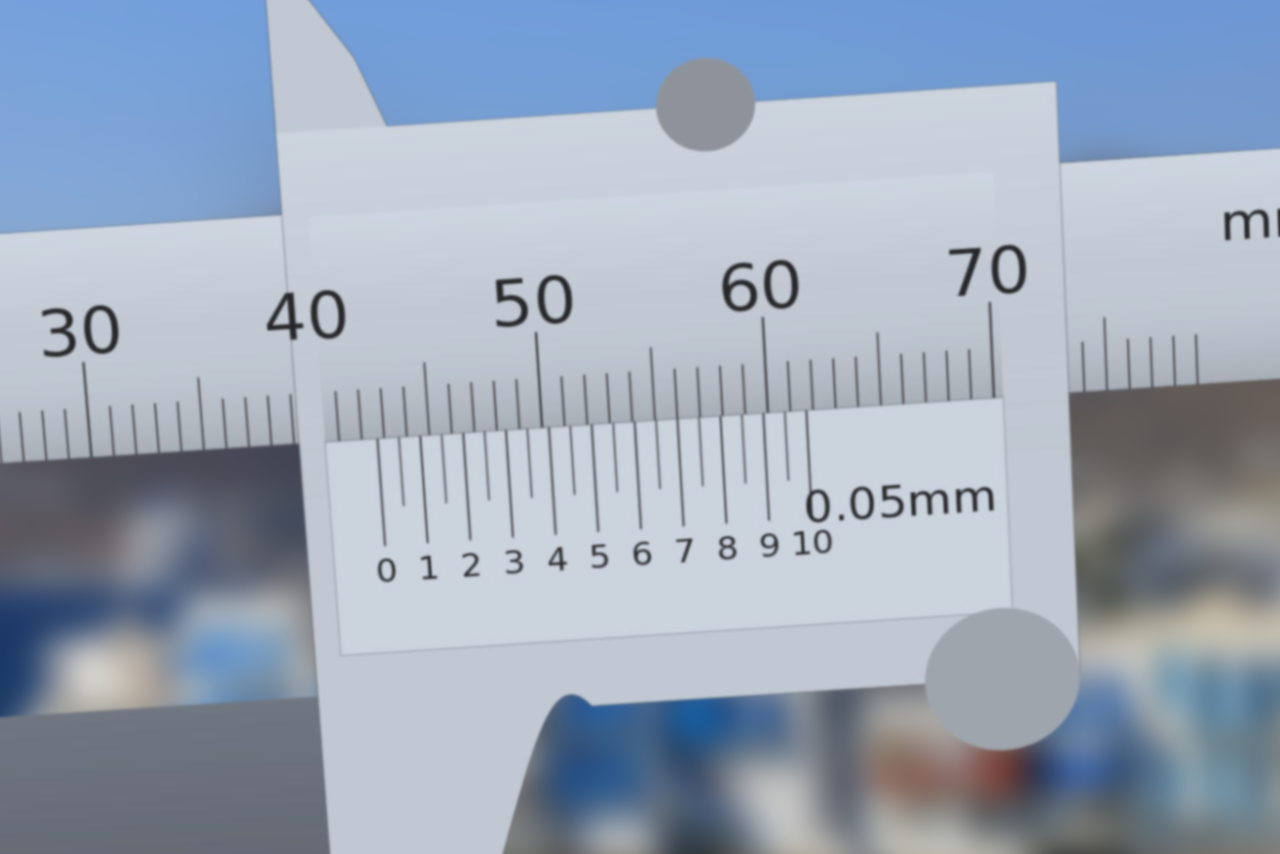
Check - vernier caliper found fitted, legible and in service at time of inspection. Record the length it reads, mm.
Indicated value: 42.7 mm
